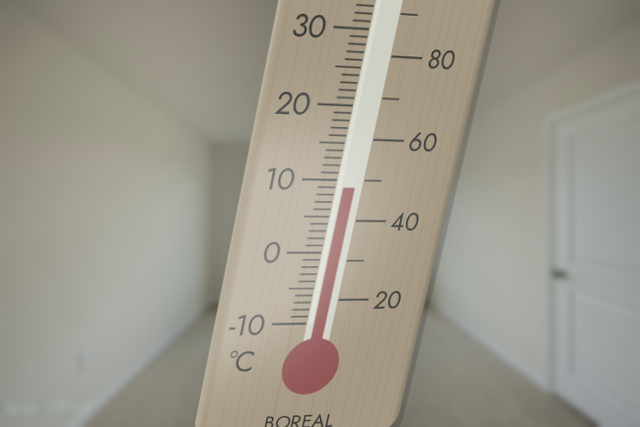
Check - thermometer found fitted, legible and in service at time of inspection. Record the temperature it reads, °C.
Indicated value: 9 °C
